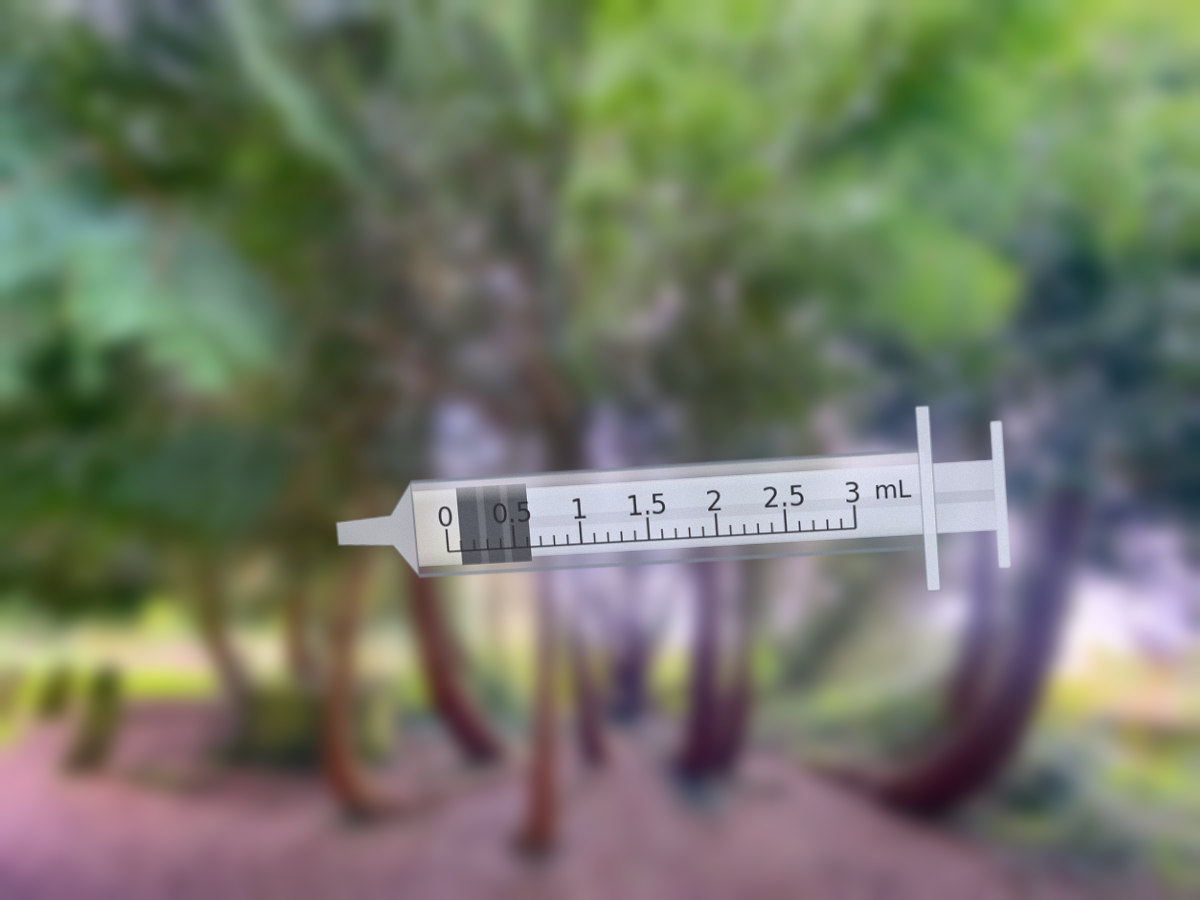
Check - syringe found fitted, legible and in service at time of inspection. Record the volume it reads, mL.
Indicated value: 0.1 mL
